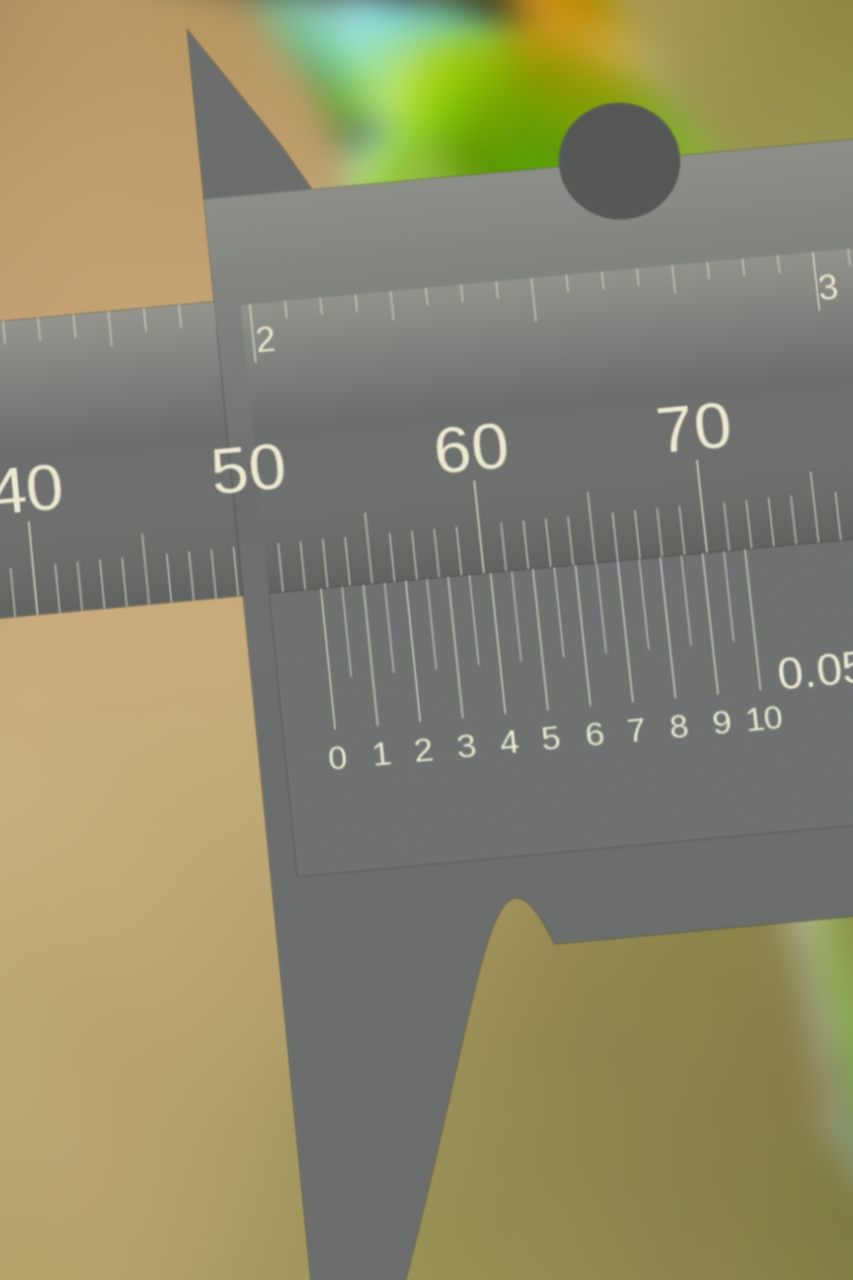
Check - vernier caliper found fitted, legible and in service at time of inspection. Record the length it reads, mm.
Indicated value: 52.7 mm
